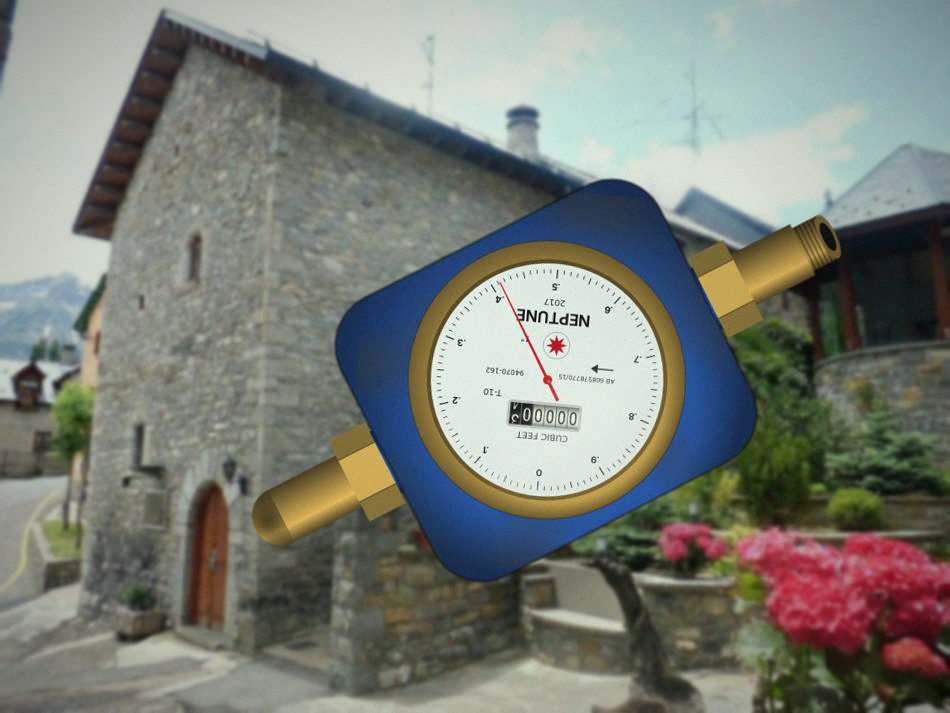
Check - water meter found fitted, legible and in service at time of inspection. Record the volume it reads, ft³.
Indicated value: 3.41 ft³
